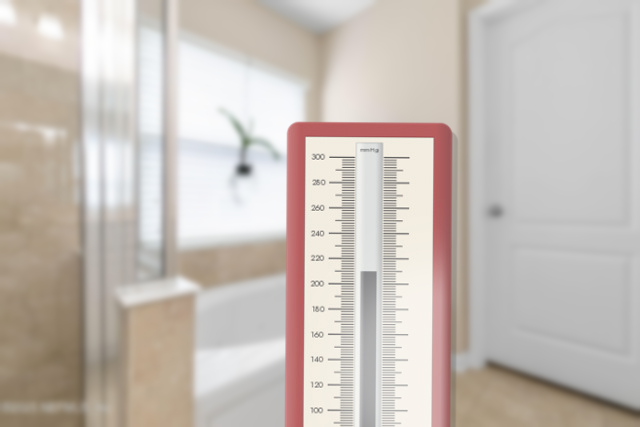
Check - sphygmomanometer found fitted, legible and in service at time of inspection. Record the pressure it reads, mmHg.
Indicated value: 210 mmHg
